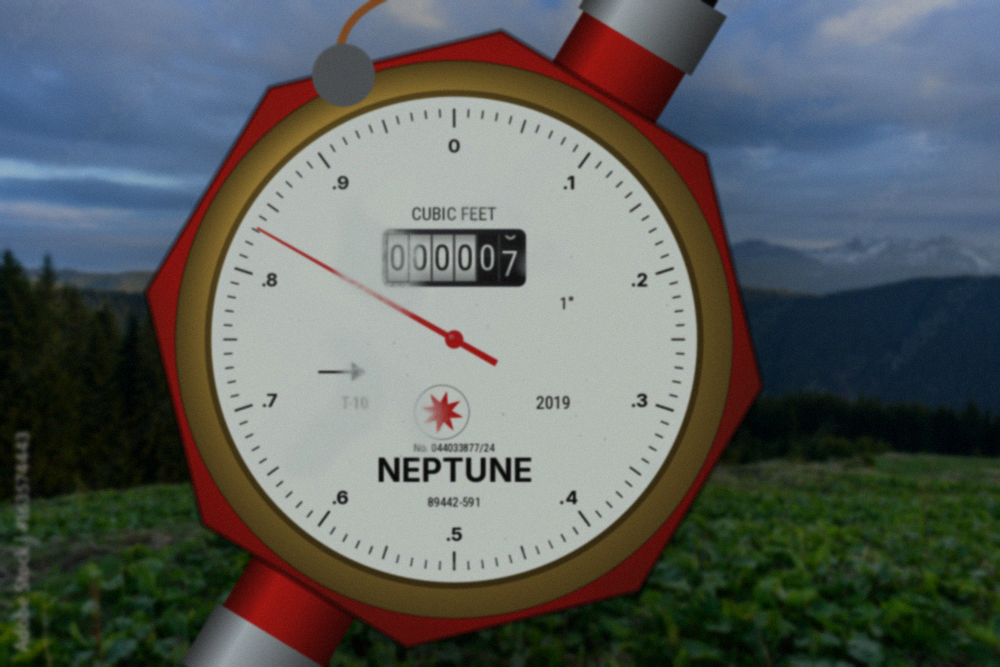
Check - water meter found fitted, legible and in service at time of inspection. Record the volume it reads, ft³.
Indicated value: 6.83 ft³
